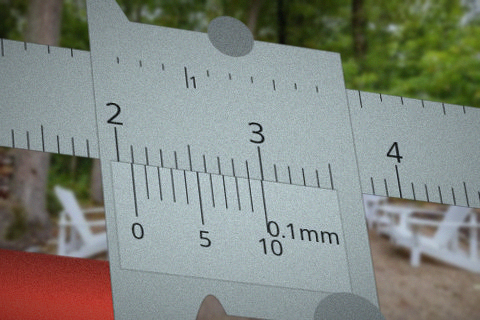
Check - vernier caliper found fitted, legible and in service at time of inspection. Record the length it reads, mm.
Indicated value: 20.9 mm
